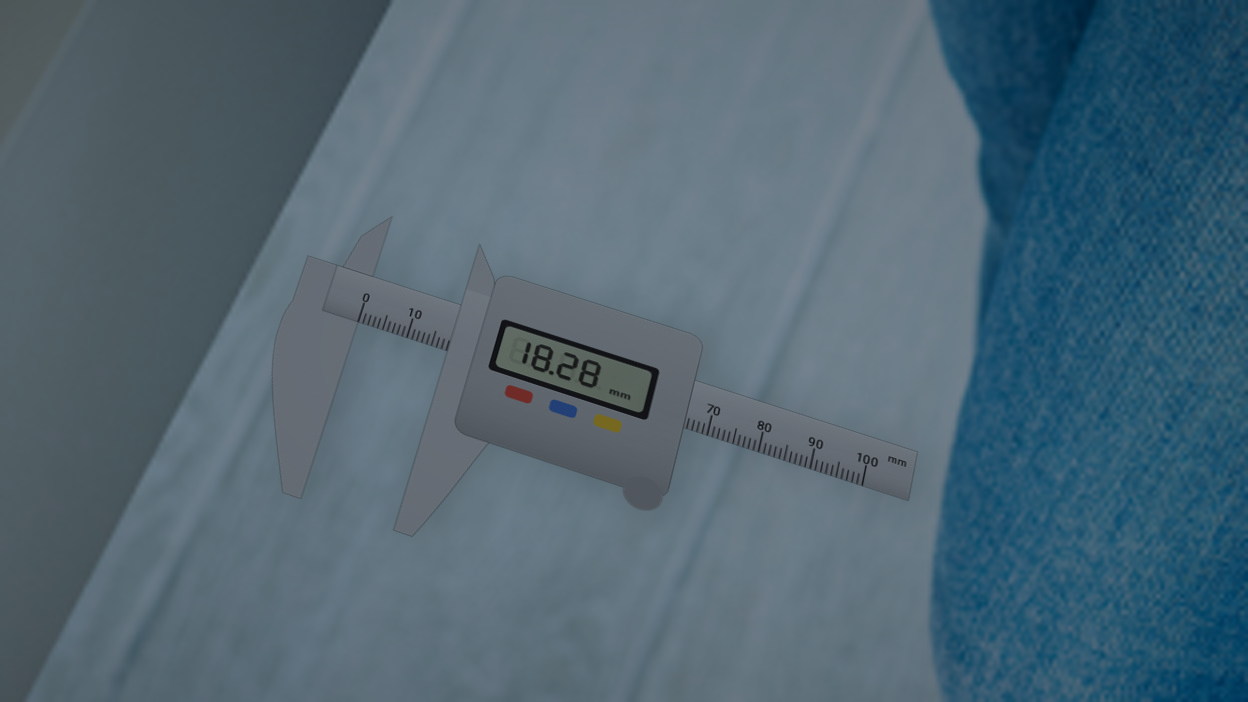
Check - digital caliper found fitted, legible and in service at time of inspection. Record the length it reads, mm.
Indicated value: 18.28 mm
